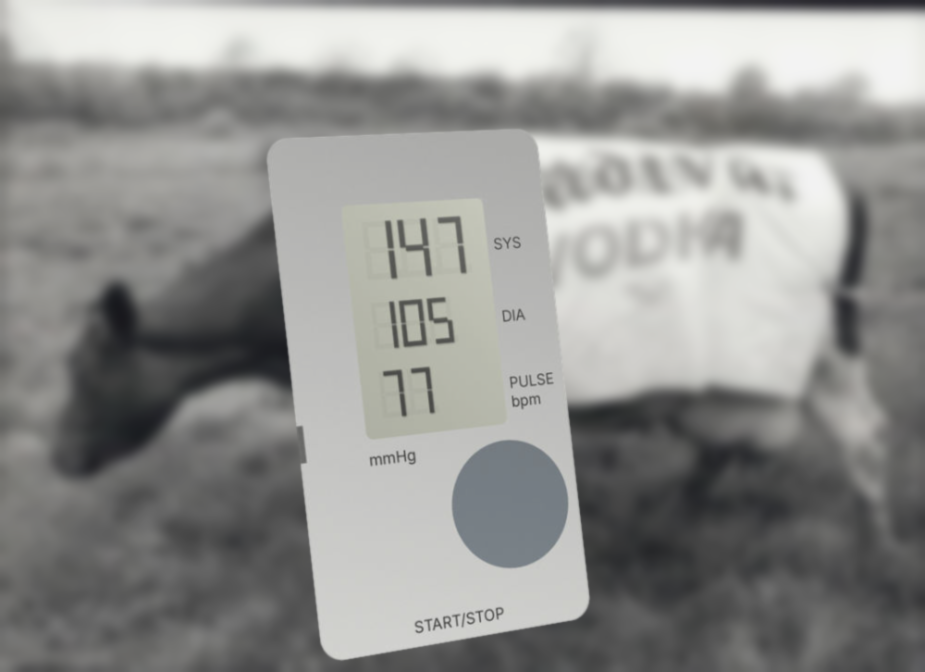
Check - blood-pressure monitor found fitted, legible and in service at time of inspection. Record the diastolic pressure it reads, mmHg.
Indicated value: 105 mmHg
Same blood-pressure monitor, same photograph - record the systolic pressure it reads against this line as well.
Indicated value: 147 mmHg
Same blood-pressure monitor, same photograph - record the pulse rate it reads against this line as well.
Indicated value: 77 bpm
